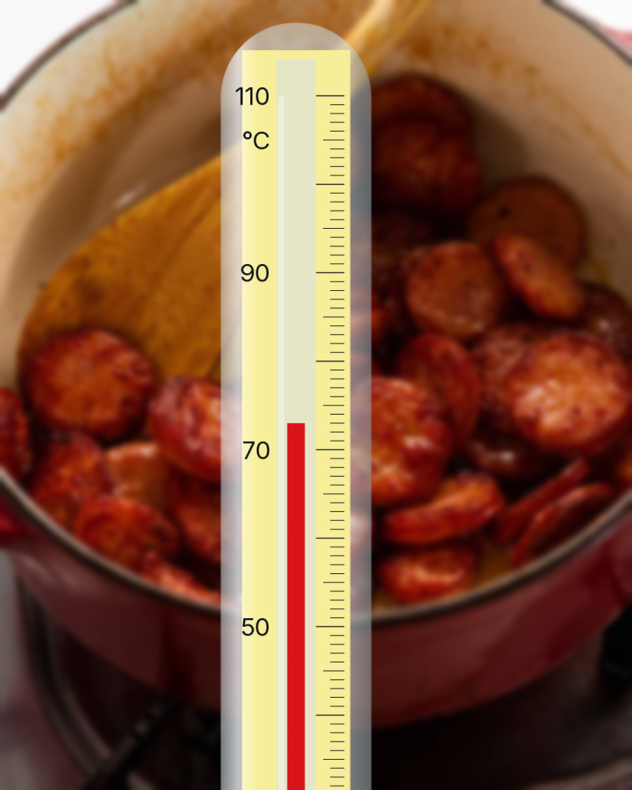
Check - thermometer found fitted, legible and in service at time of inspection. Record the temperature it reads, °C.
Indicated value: 73 °C
